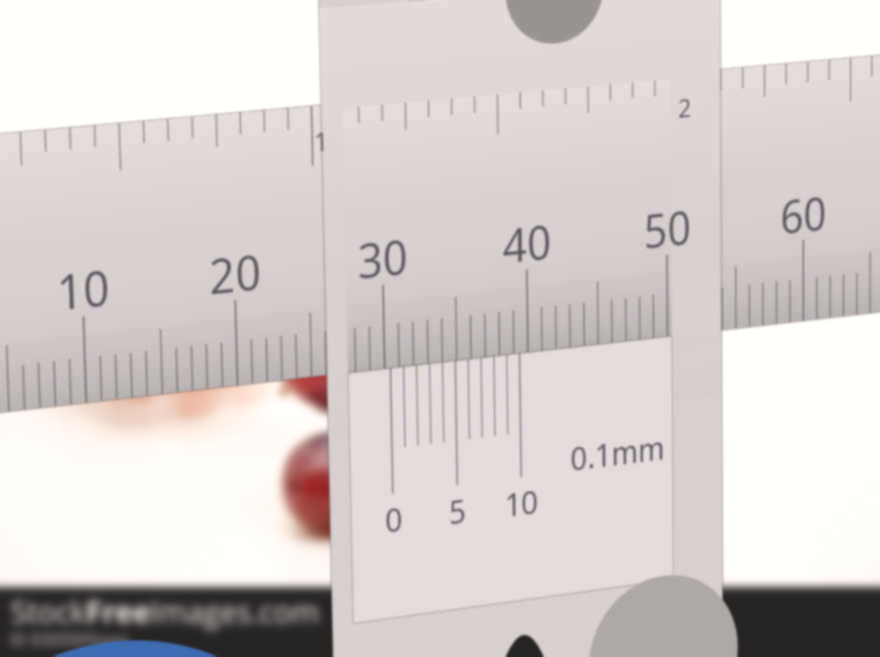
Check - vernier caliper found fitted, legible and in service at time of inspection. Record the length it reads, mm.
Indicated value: 30.4 mm
